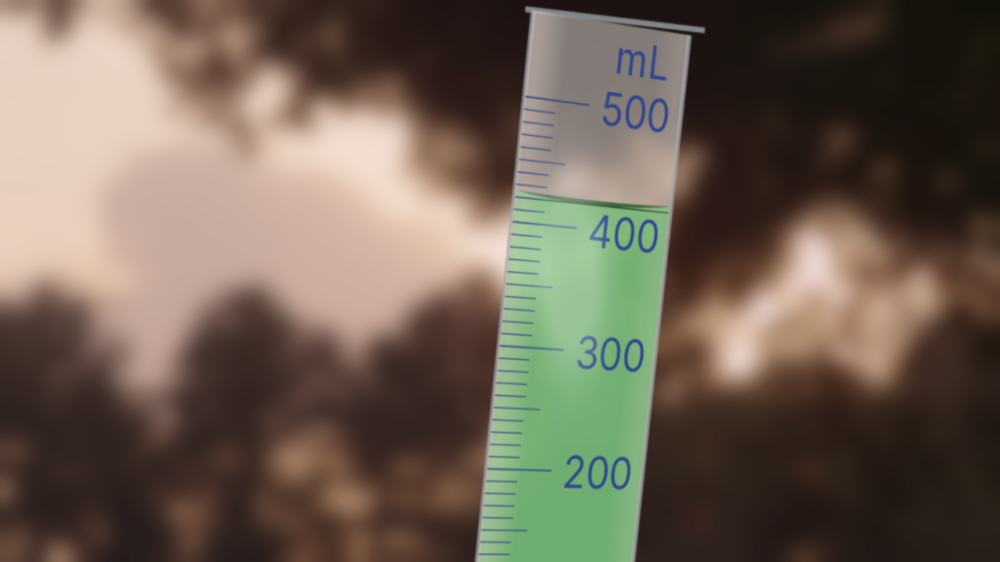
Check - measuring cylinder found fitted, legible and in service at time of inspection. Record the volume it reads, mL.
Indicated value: 420 mL
